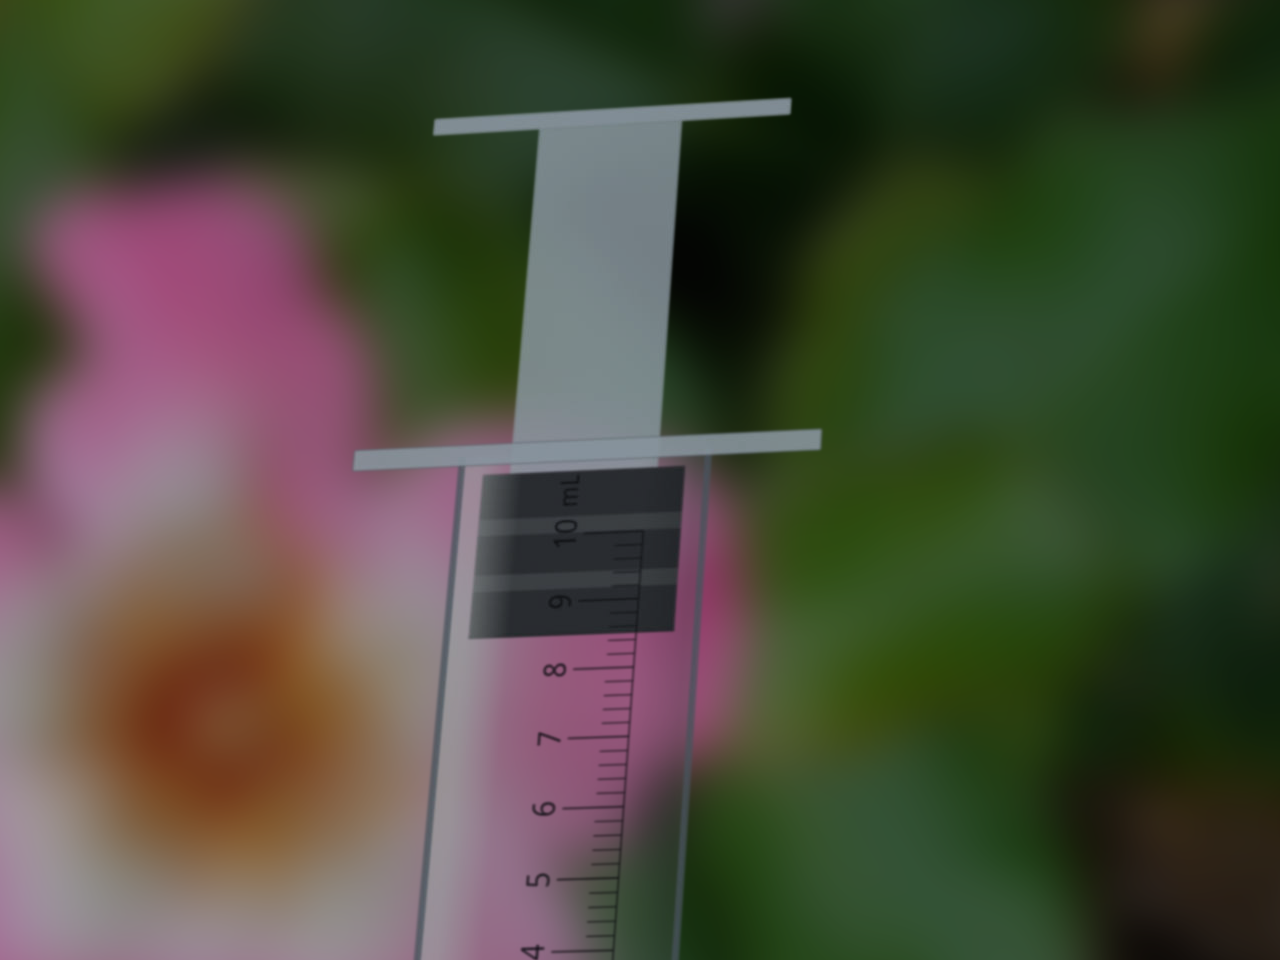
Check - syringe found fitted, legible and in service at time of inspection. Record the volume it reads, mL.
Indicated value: 8.5 mL
